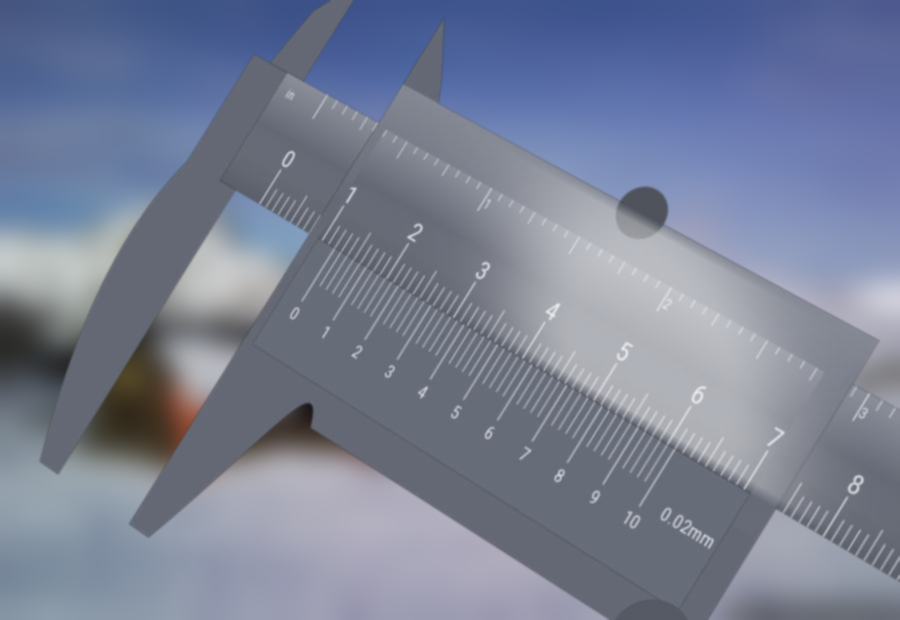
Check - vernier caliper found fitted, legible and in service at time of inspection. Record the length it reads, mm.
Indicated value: 12.0 mm
